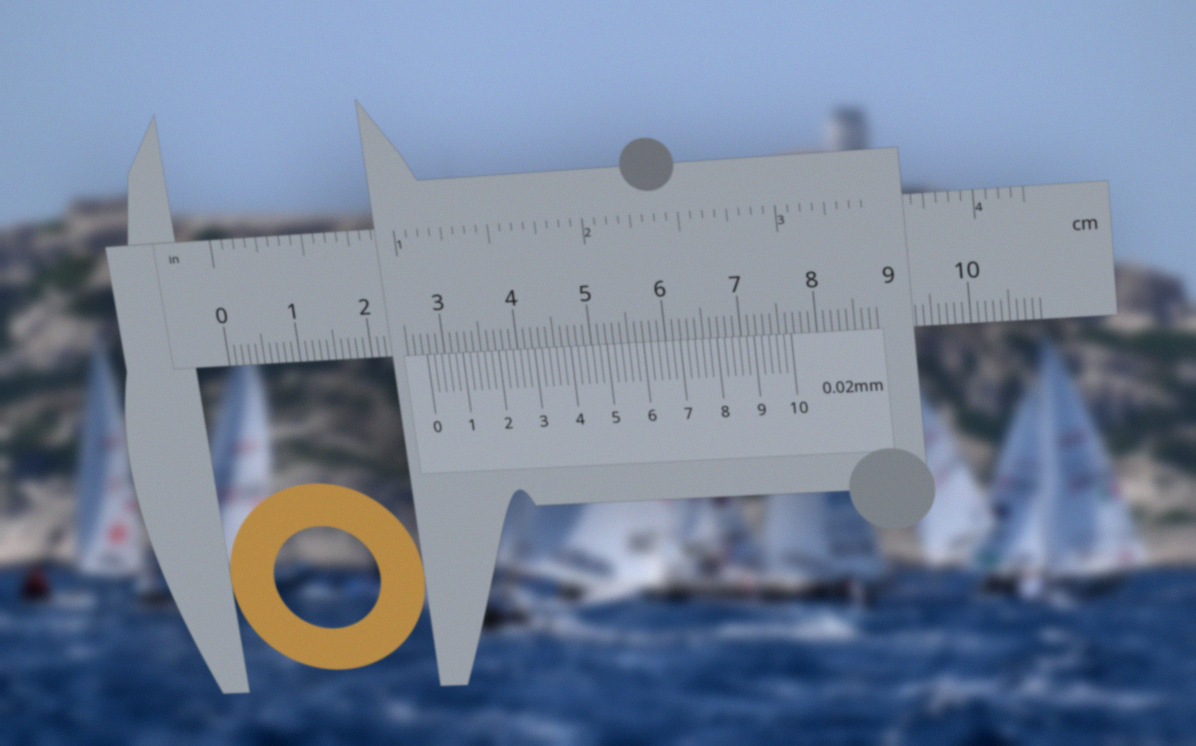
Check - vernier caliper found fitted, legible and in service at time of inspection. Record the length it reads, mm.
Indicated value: 27.6 mm
